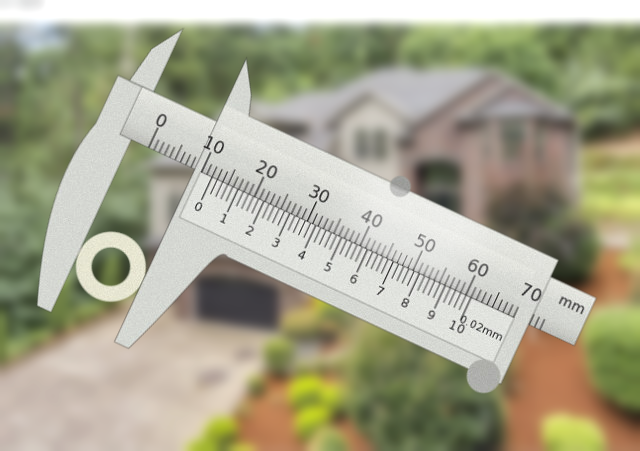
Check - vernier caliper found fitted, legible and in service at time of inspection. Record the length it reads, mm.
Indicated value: 12.0 mm
